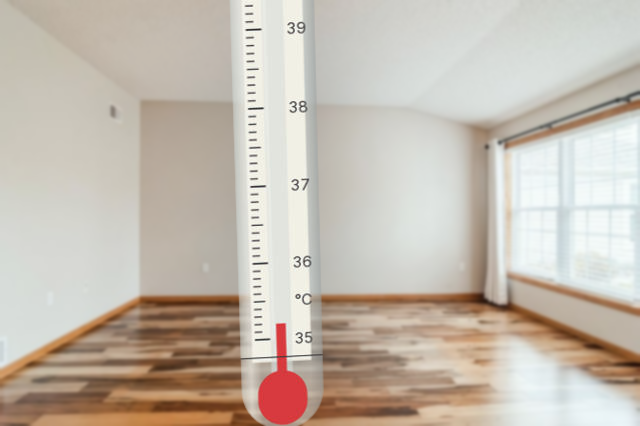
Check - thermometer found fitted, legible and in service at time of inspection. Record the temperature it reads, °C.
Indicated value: 35.2 °C
